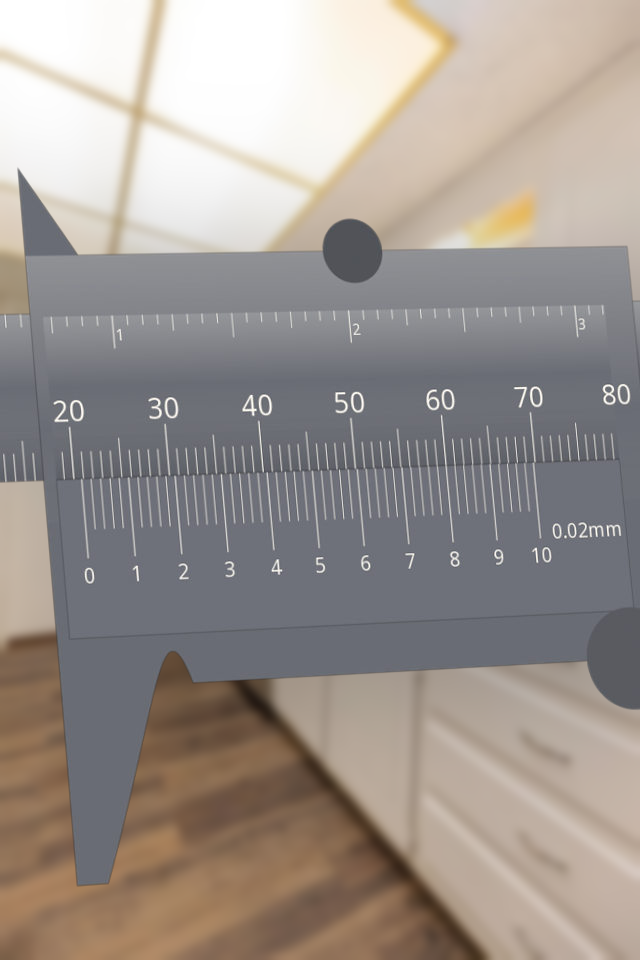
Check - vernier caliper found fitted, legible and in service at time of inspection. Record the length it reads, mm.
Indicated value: 20.8 mm
